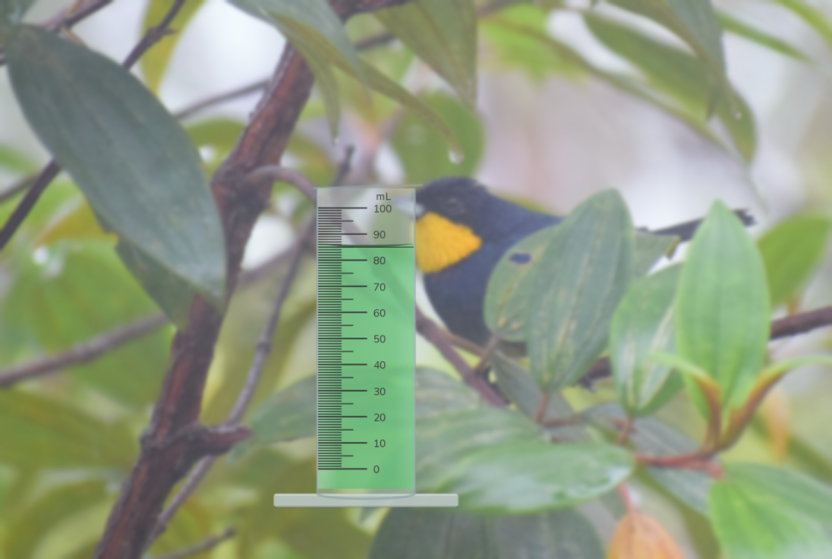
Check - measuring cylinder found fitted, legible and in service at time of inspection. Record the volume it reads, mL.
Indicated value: 85 mL
